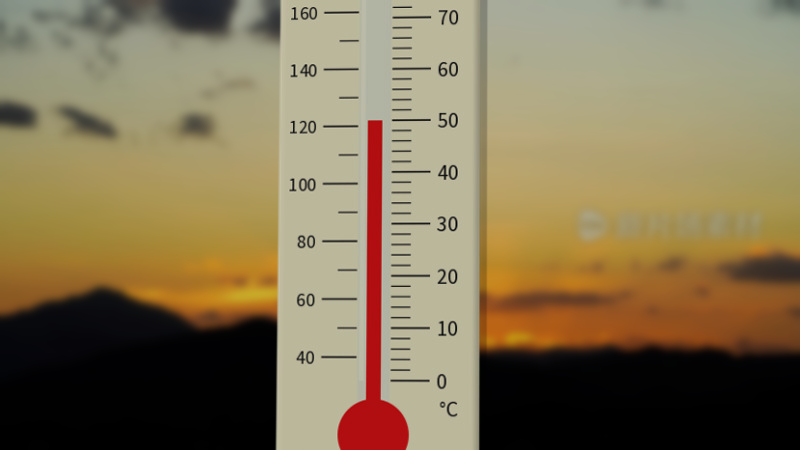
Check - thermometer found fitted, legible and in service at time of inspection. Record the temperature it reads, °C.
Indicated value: 50 °C
